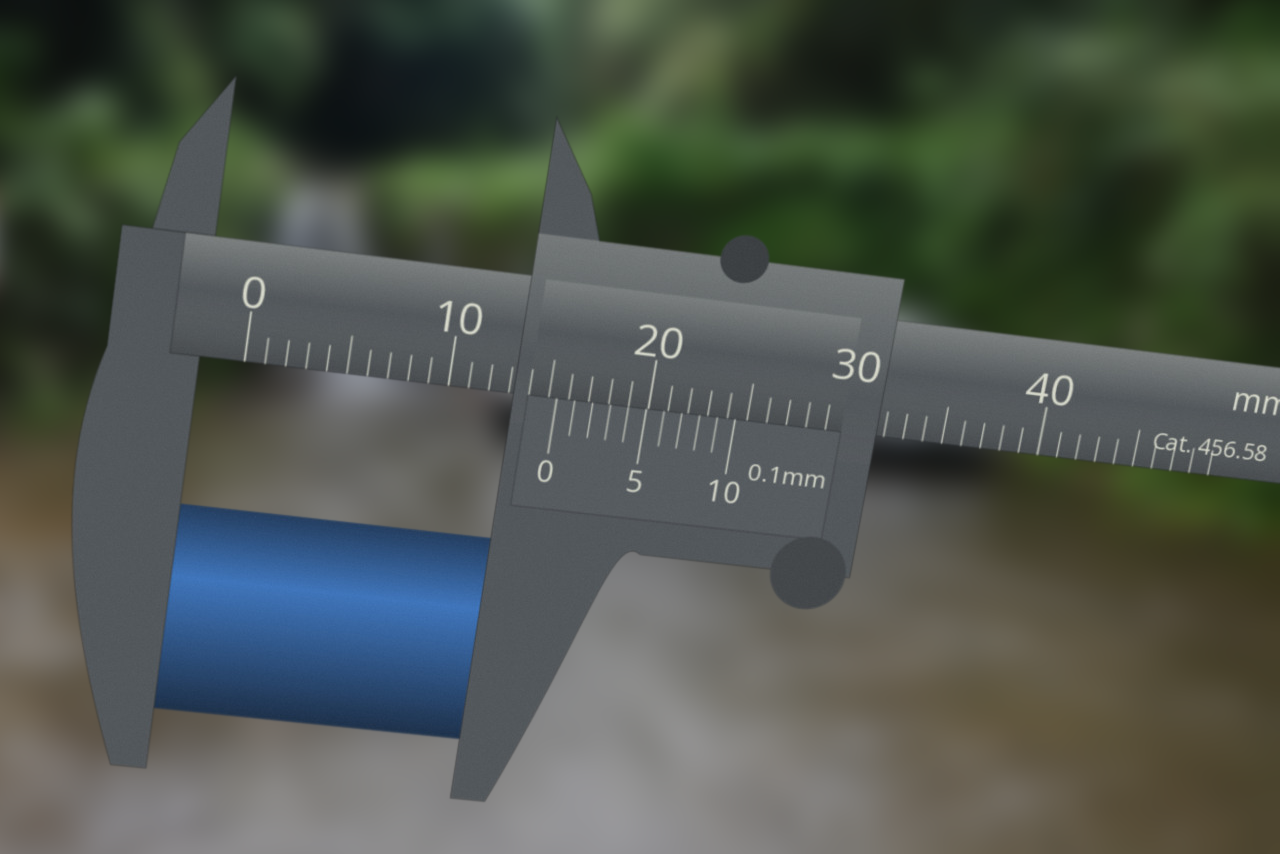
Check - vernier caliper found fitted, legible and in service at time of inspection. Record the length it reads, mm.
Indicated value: 15.4 mm
